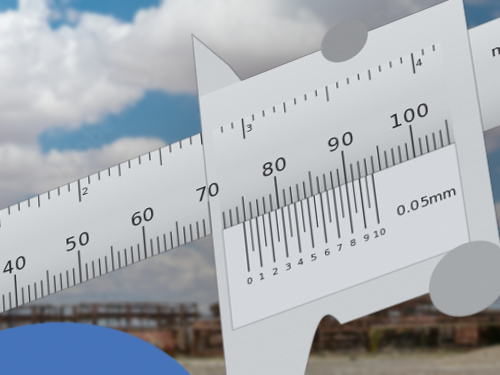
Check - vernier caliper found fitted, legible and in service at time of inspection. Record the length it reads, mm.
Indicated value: 74.8 mm
